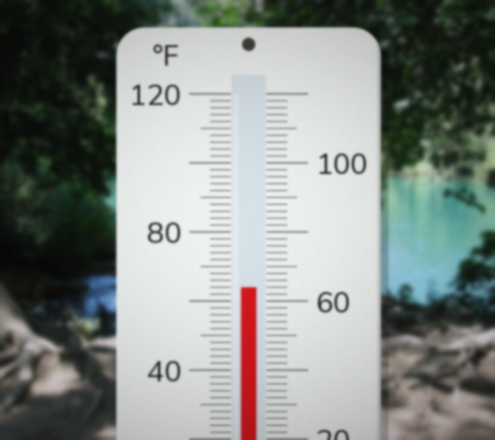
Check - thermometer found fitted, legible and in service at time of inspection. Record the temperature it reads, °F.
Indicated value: 64 °F
